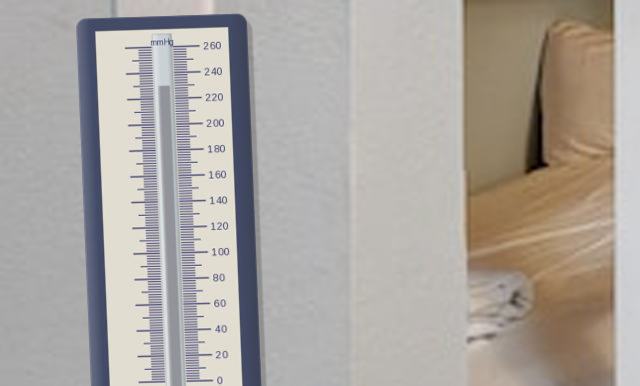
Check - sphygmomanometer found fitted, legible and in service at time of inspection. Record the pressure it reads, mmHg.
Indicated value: 230 mmHg
